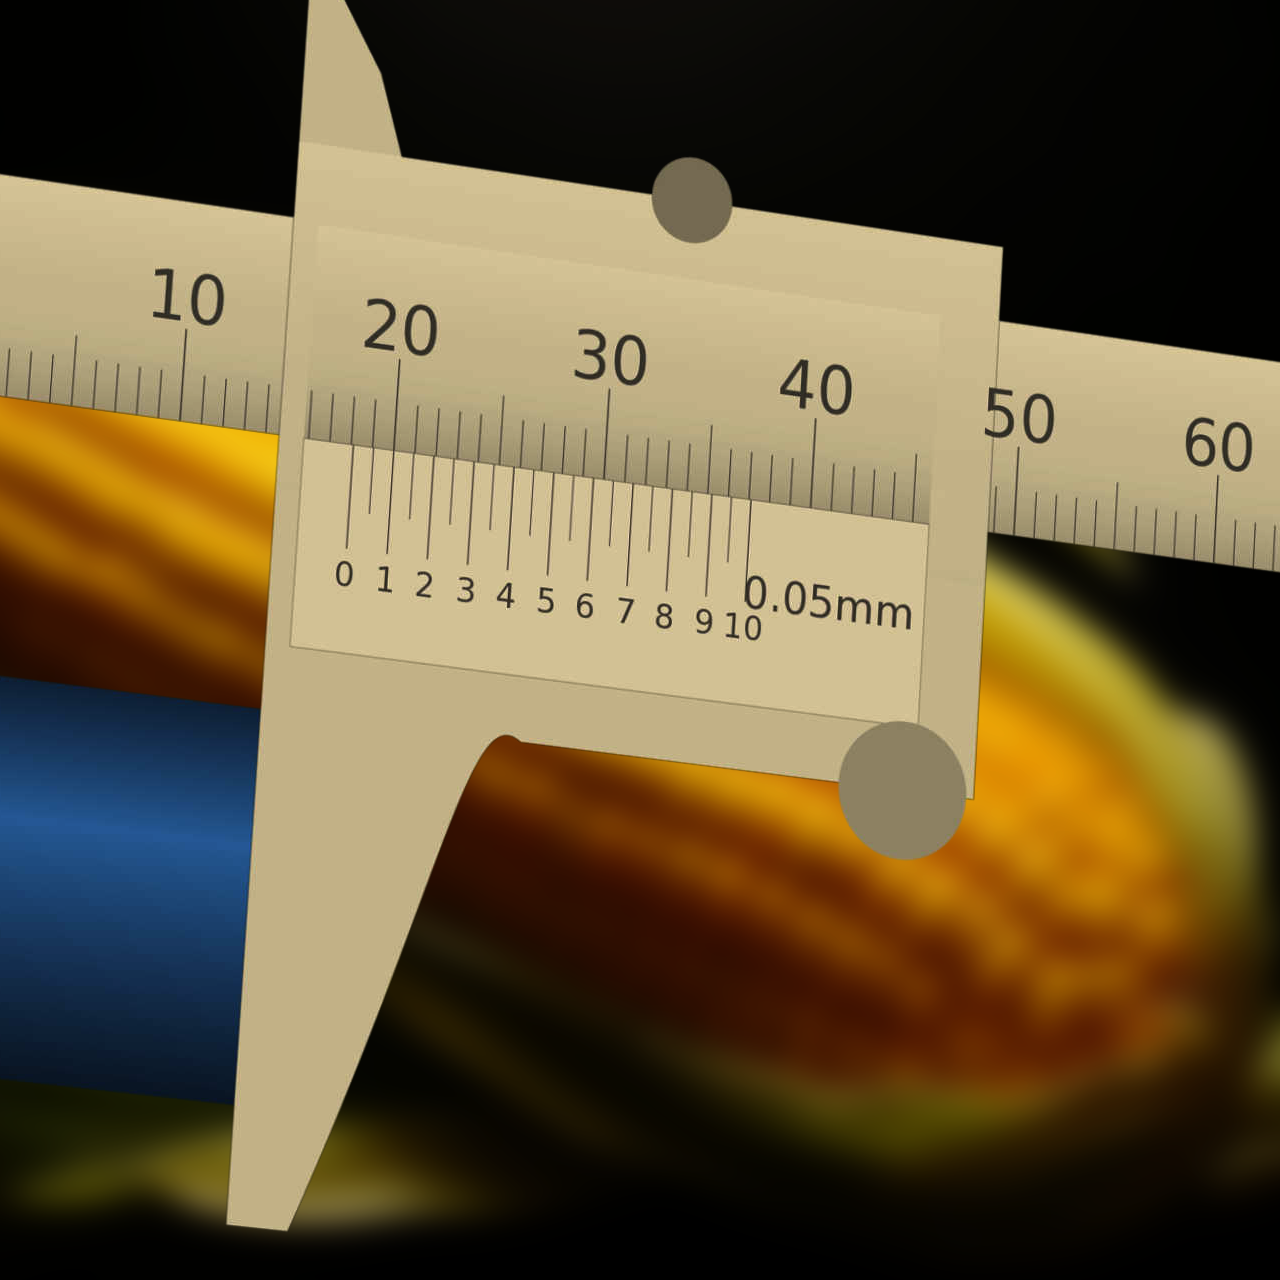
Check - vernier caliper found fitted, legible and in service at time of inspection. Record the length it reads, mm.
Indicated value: 18.1 mm
